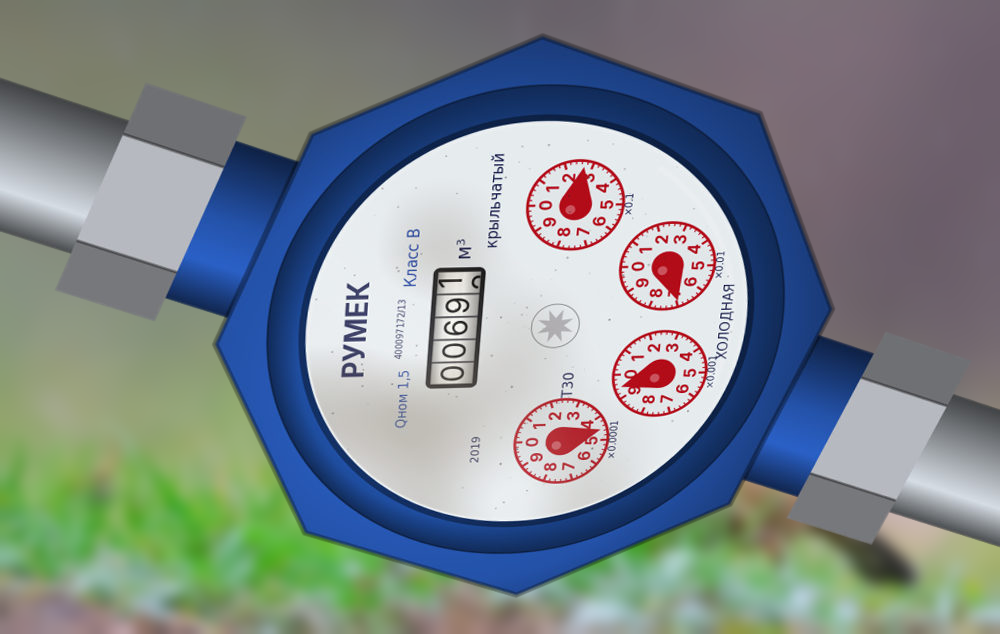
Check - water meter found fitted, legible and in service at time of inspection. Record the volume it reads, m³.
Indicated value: 691.2694 m³
